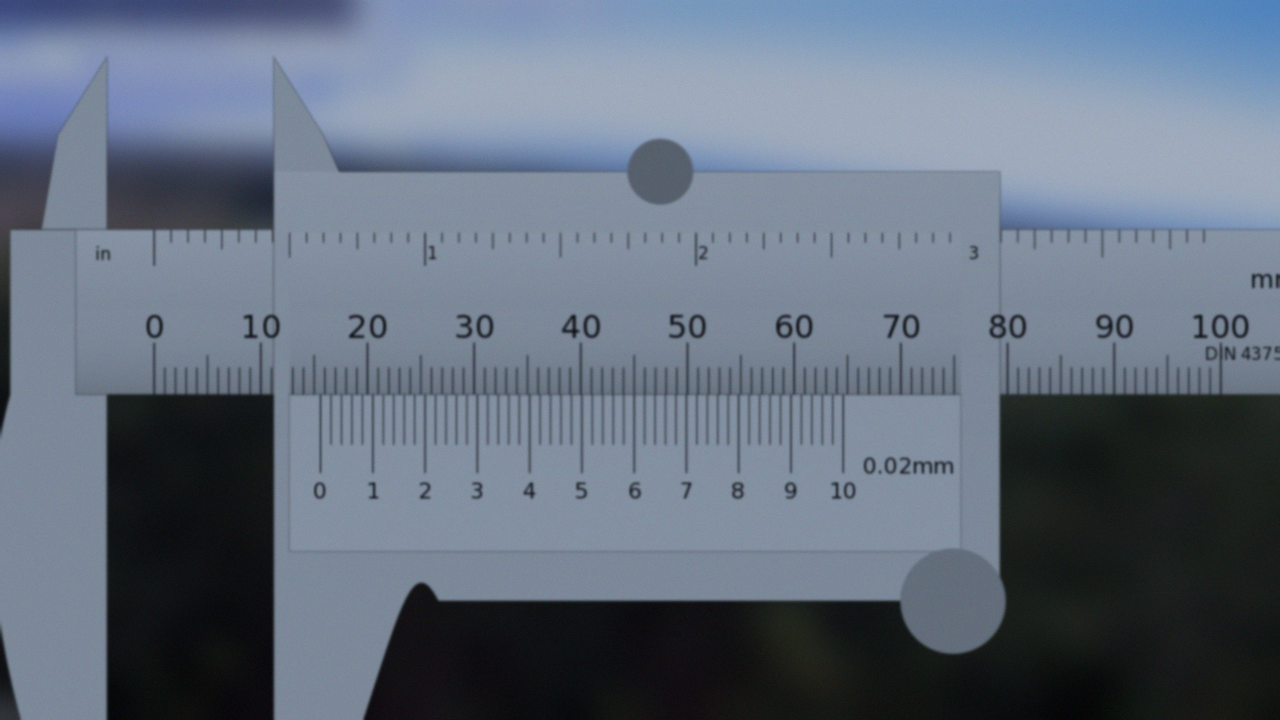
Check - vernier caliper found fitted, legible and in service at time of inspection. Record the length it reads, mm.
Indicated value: 15.6 mm
